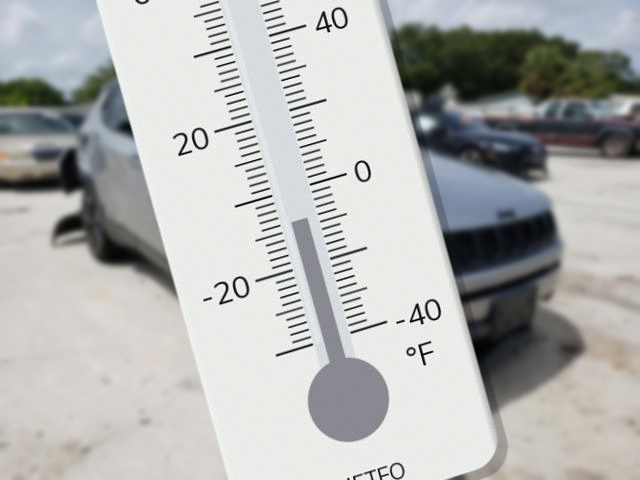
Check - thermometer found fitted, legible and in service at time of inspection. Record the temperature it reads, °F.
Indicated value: -8 °F
